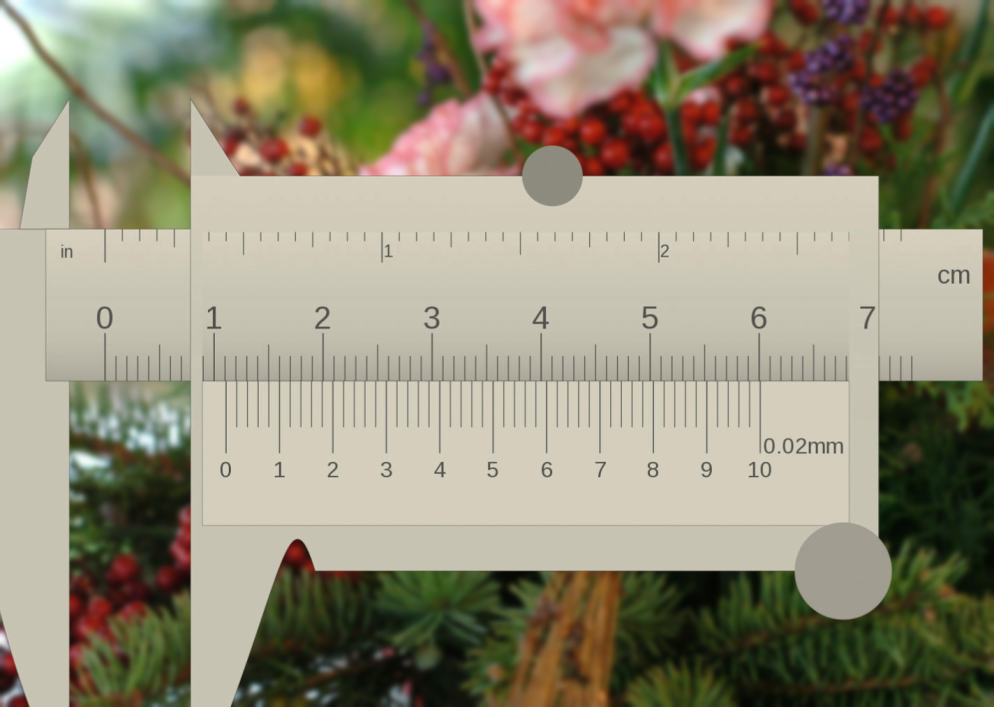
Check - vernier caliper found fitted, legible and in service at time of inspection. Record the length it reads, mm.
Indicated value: 11.1 mm
